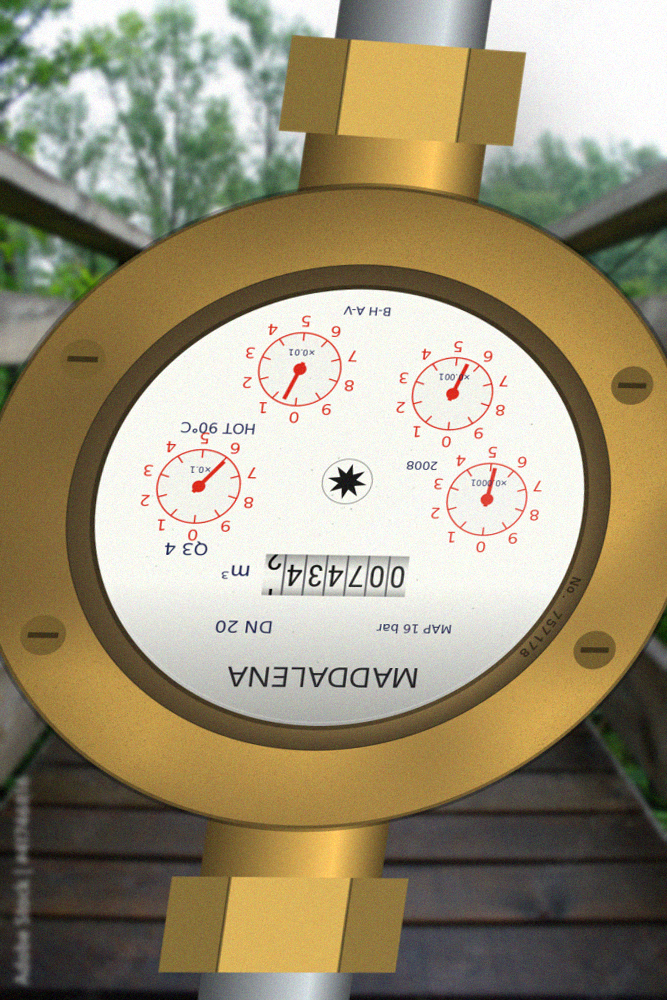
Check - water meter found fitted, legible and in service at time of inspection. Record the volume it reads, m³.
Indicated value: 74341.6055 m³
